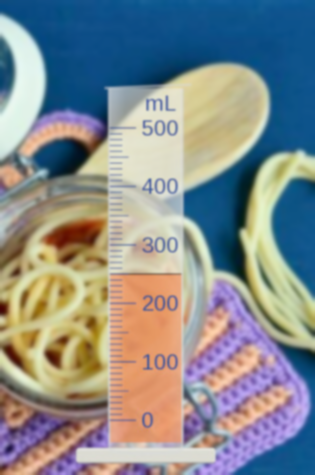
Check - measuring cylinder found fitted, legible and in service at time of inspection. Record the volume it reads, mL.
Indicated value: 250 mL
